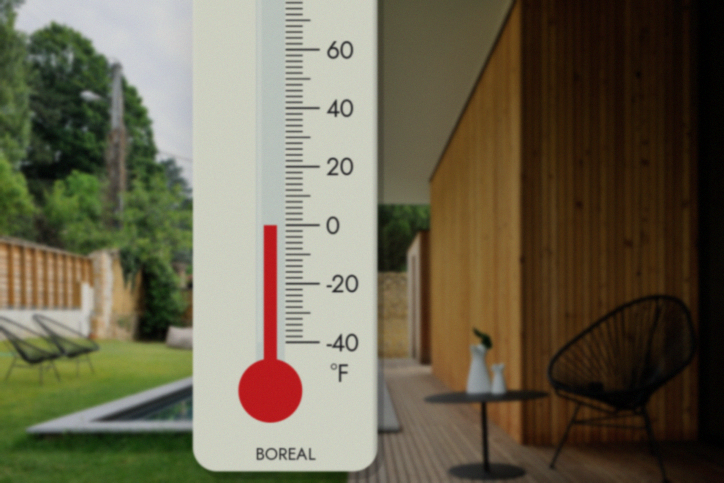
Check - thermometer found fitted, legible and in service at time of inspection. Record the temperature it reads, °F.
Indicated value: 0 °F
